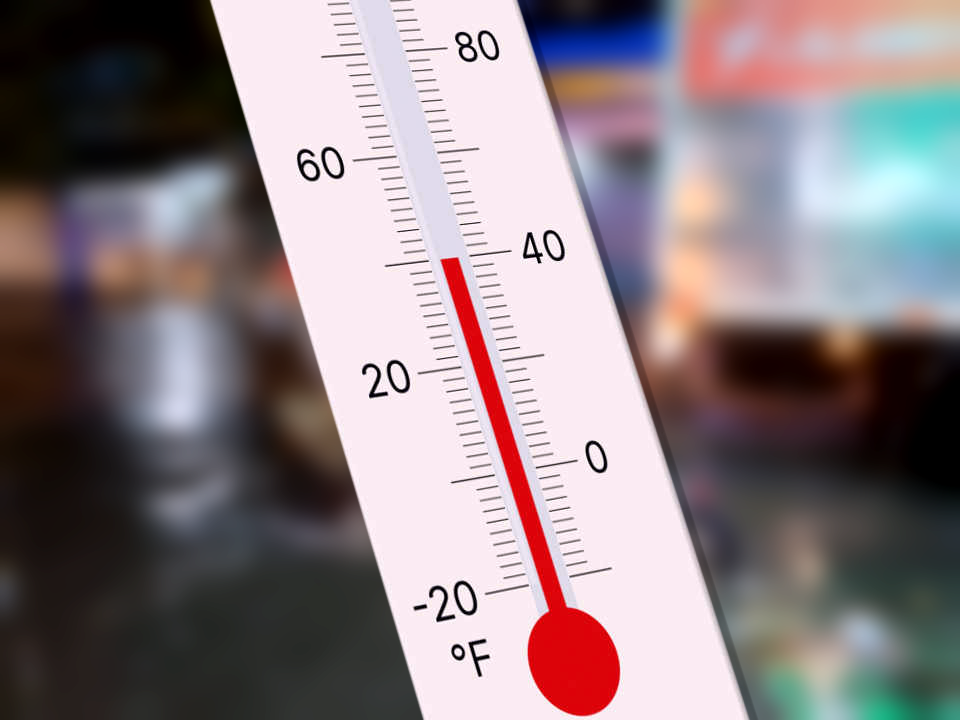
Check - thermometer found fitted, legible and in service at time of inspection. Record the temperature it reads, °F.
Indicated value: 40 °F
